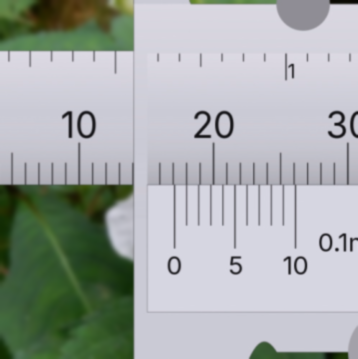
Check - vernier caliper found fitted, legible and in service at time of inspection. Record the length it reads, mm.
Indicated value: 17.1 mm
